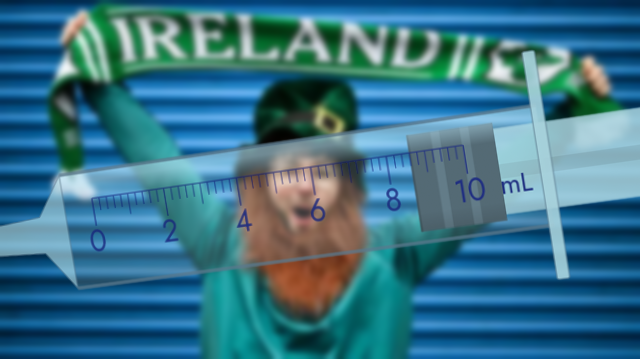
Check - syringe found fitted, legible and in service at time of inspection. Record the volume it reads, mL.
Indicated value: 8.6 mL
